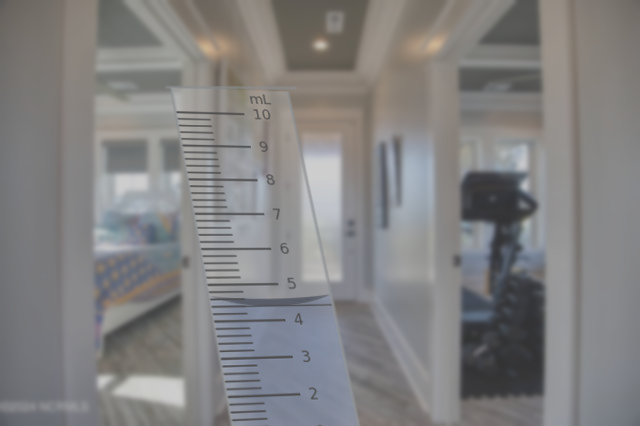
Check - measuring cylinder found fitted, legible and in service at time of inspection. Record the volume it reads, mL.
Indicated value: 4.4 mL
